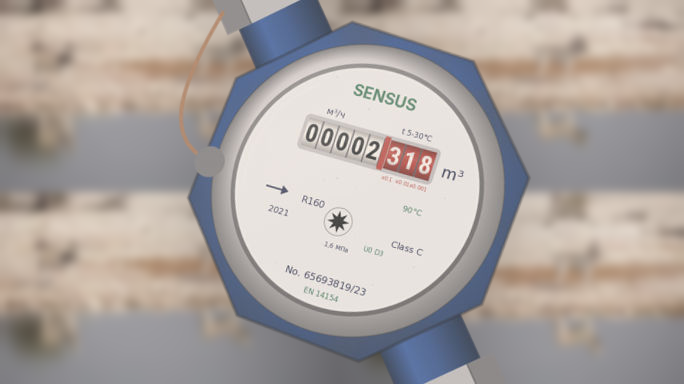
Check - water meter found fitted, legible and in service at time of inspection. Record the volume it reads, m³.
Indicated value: 2.318 m³
